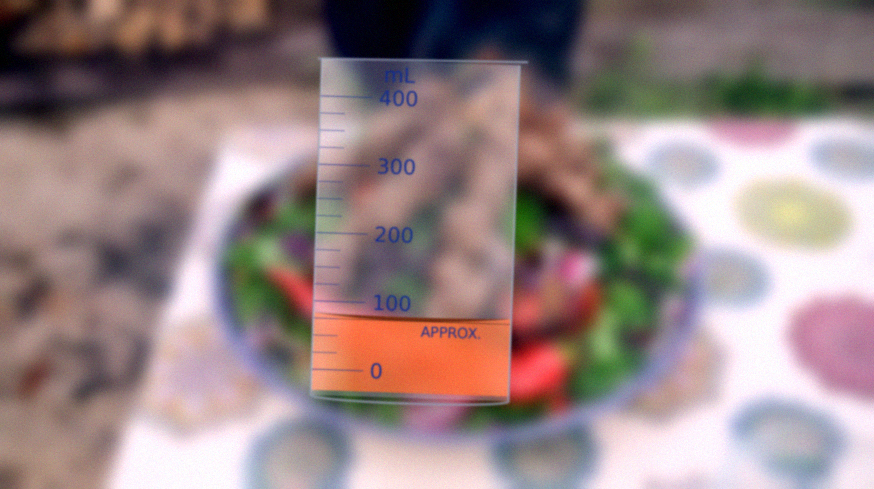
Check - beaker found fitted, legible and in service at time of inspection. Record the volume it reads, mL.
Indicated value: 75 mL
